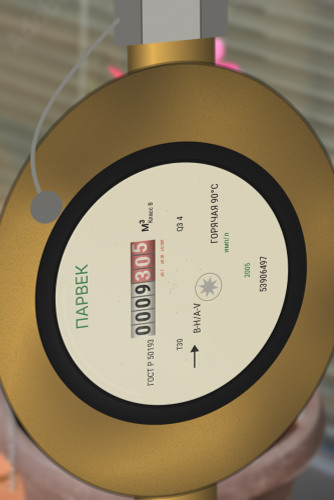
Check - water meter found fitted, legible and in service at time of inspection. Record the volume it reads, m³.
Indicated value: 9.305 m³
